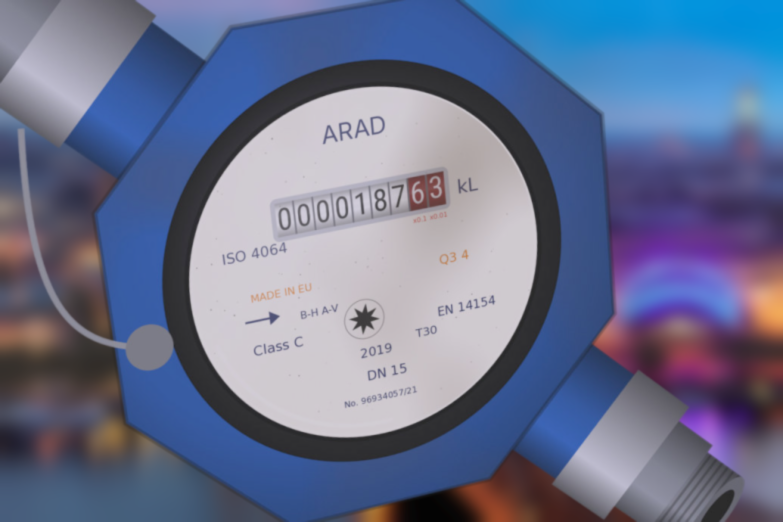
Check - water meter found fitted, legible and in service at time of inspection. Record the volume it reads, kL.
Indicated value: 187.63 kL
